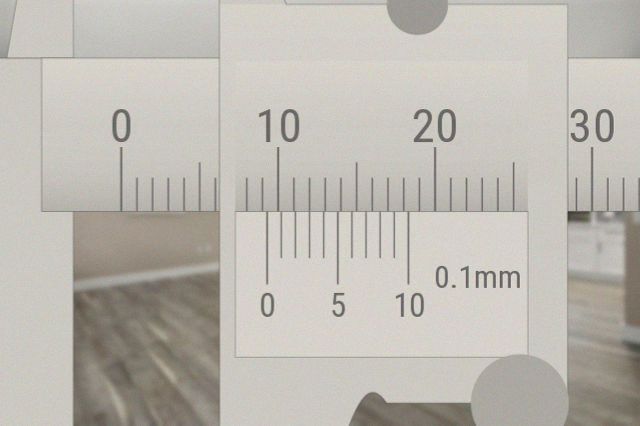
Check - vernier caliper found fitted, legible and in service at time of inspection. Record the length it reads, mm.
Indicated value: 9.3 mm
